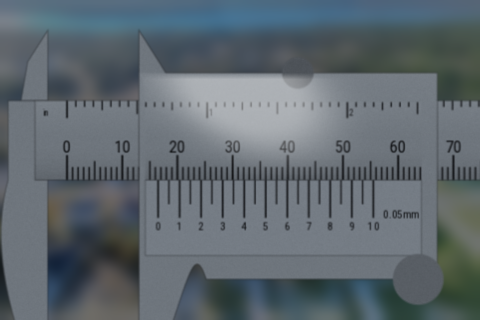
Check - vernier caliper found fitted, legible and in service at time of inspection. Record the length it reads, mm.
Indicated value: 16.5 mm
